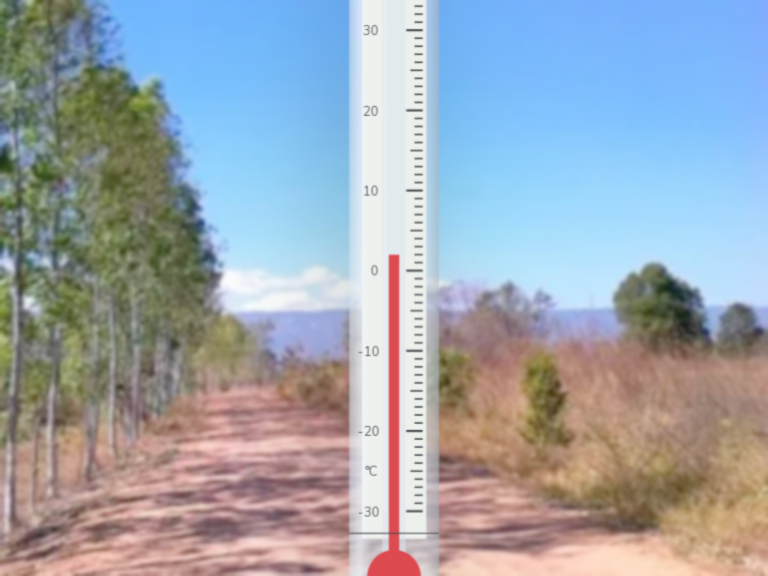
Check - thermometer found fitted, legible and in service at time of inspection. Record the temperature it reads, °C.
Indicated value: 2 °C
